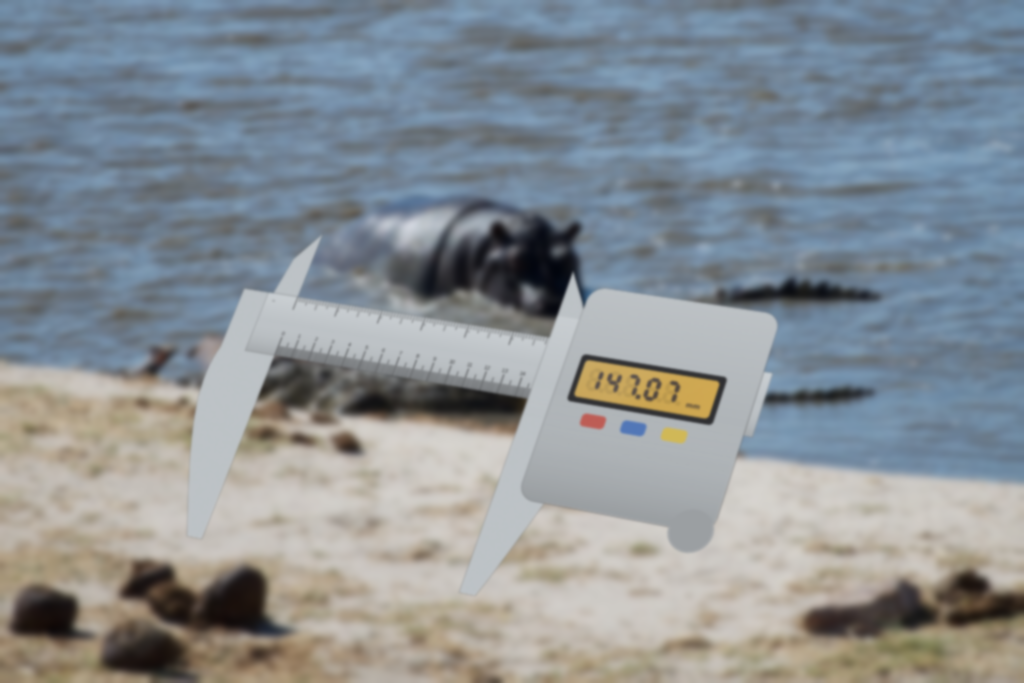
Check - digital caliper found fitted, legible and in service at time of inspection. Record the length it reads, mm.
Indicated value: 147.07 mm
